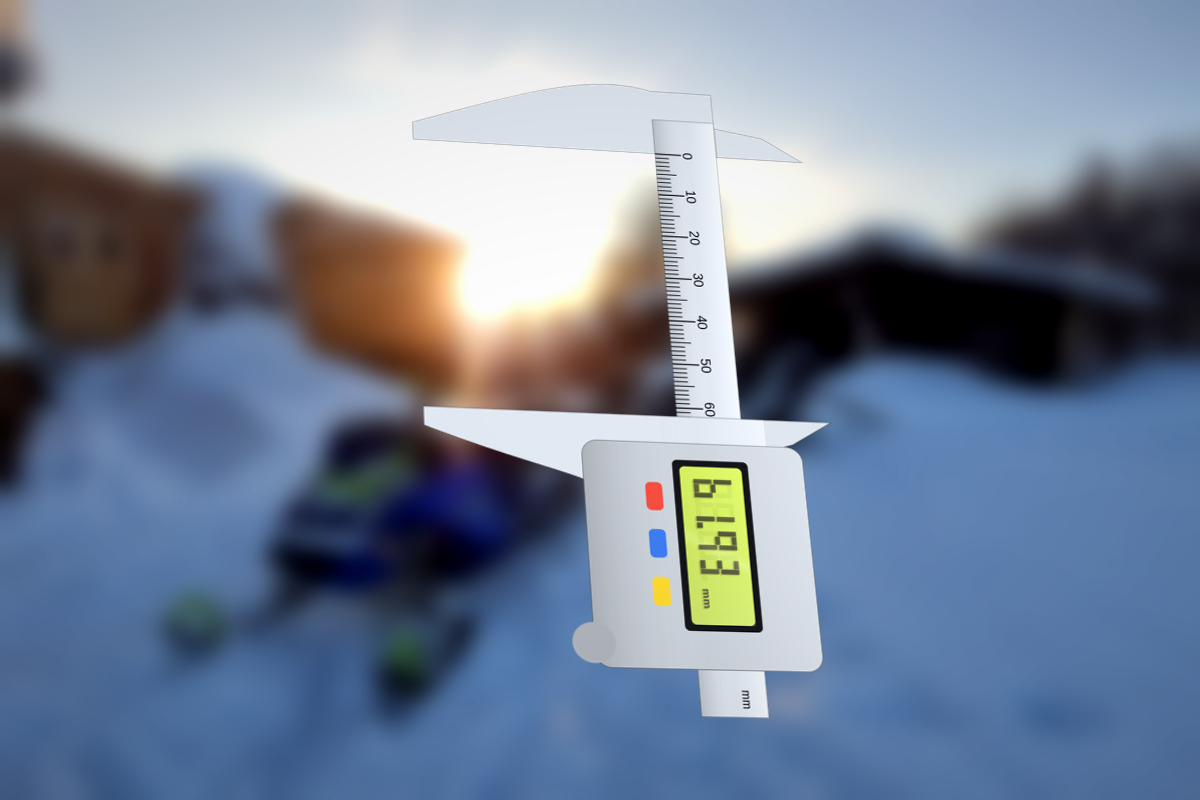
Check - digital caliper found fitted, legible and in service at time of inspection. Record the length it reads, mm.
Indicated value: 61.93 mm
